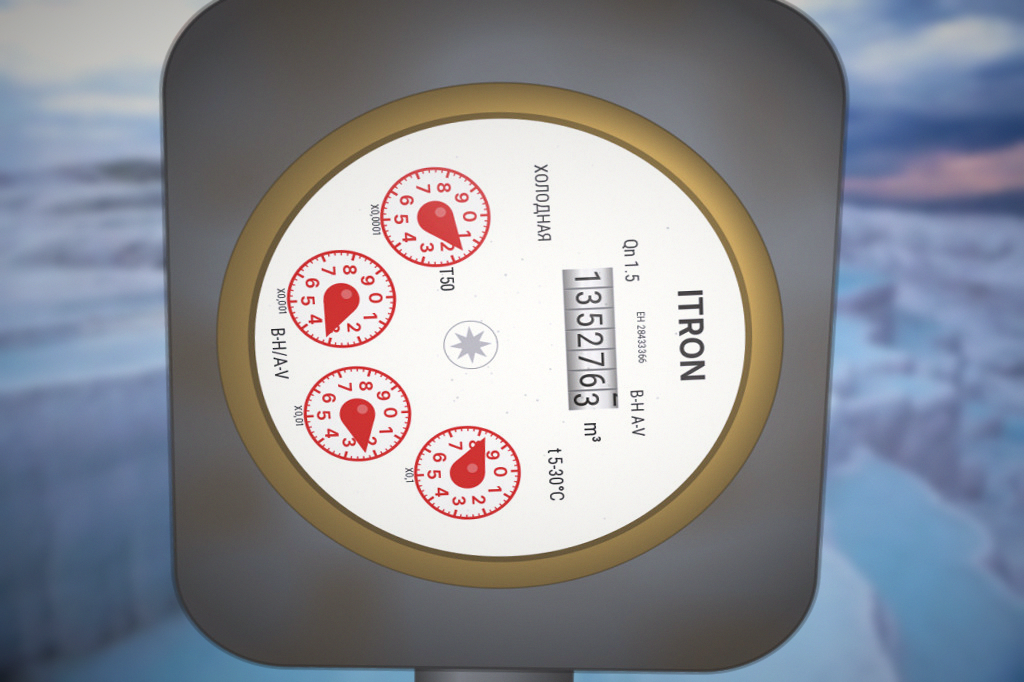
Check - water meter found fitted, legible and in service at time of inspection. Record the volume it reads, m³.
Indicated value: 1352762.8231 m³
